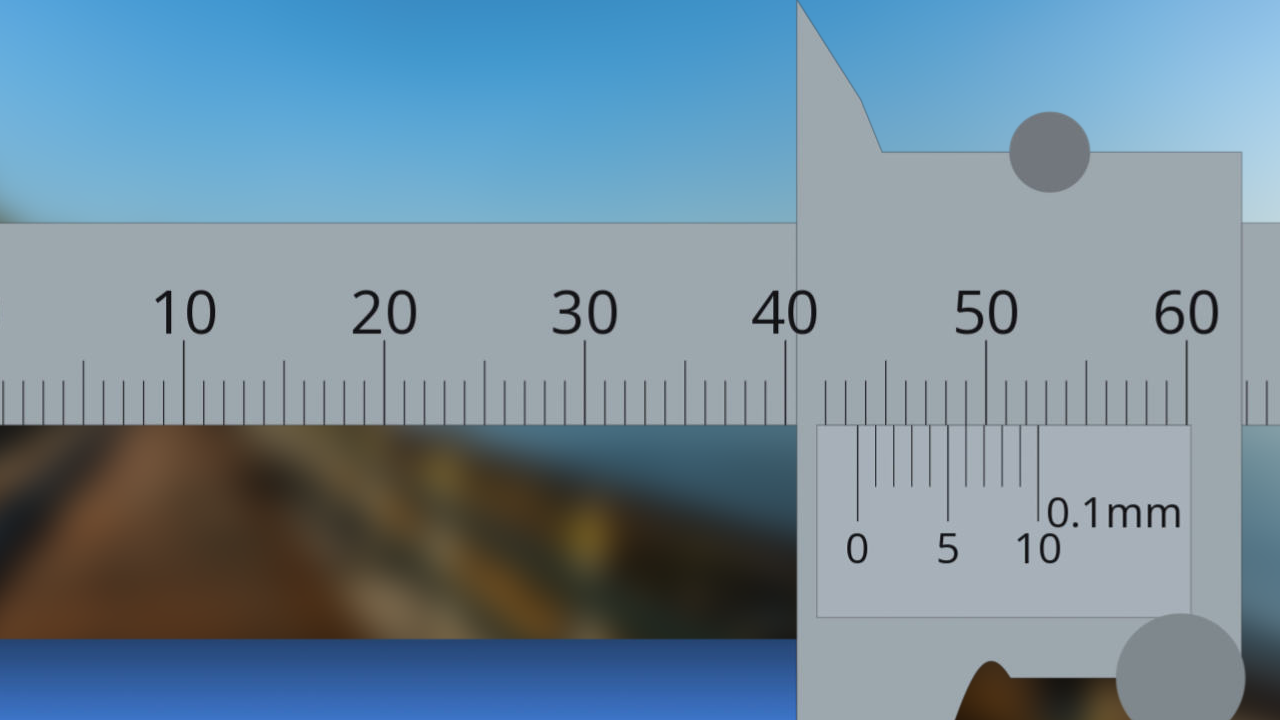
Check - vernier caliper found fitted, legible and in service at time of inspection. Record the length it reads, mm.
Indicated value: 43.6 mm
